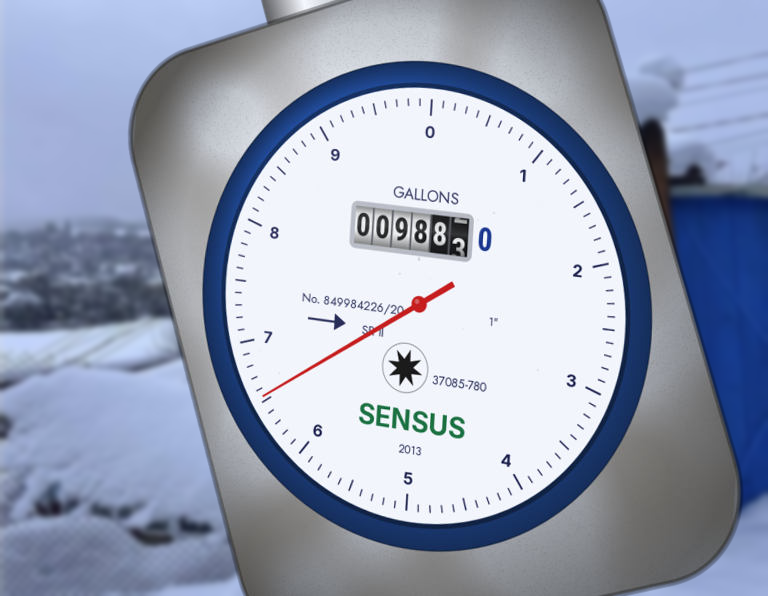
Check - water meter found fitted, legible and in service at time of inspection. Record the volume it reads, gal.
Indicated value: 98826.5 gal
